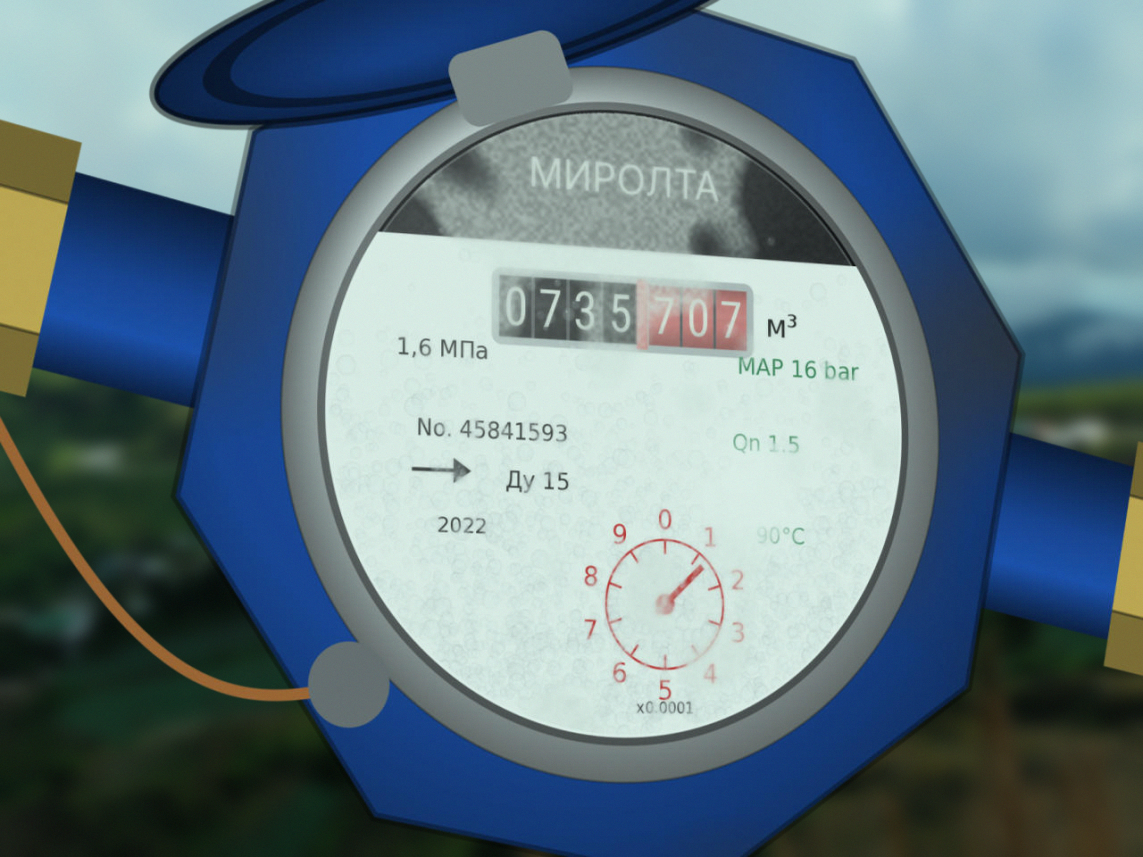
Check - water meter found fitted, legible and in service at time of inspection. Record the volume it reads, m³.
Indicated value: 735.7071 m³
